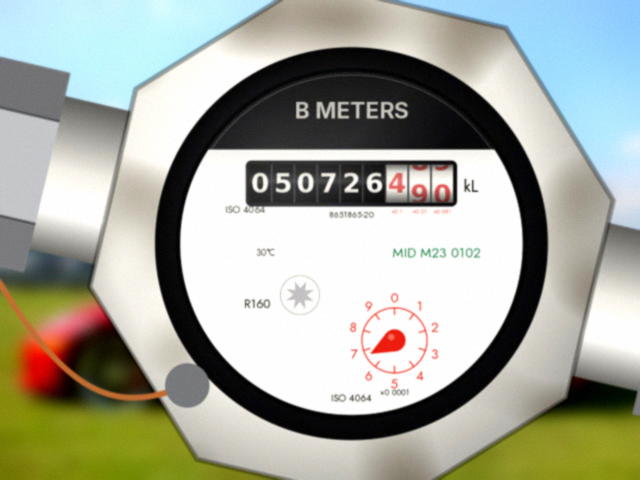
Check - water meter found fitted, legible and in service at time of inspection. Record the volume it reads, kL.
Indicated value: 50726.4896 kL
